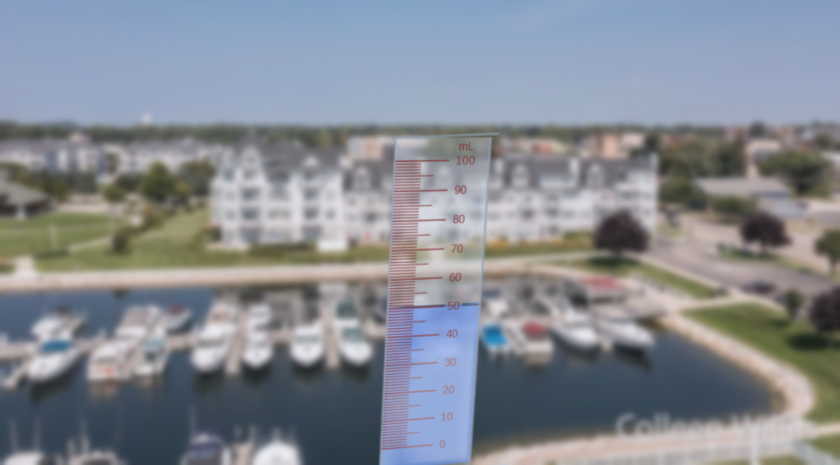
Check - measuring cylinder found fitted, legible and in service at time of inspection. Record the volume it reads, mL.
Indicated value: 50 mL
